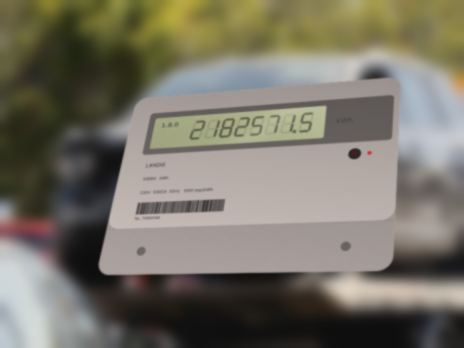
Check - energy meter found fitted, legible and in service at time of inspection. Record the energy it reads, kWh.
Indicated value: 2182571.5 kWh
